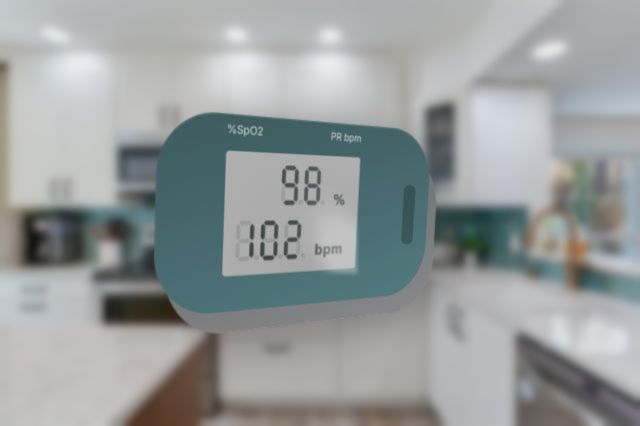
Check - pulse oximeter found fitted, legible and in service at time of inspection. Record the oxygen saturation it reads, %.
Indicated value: 98 %
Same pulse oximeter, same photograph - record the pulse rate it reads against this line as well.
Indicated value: 102 bpm
